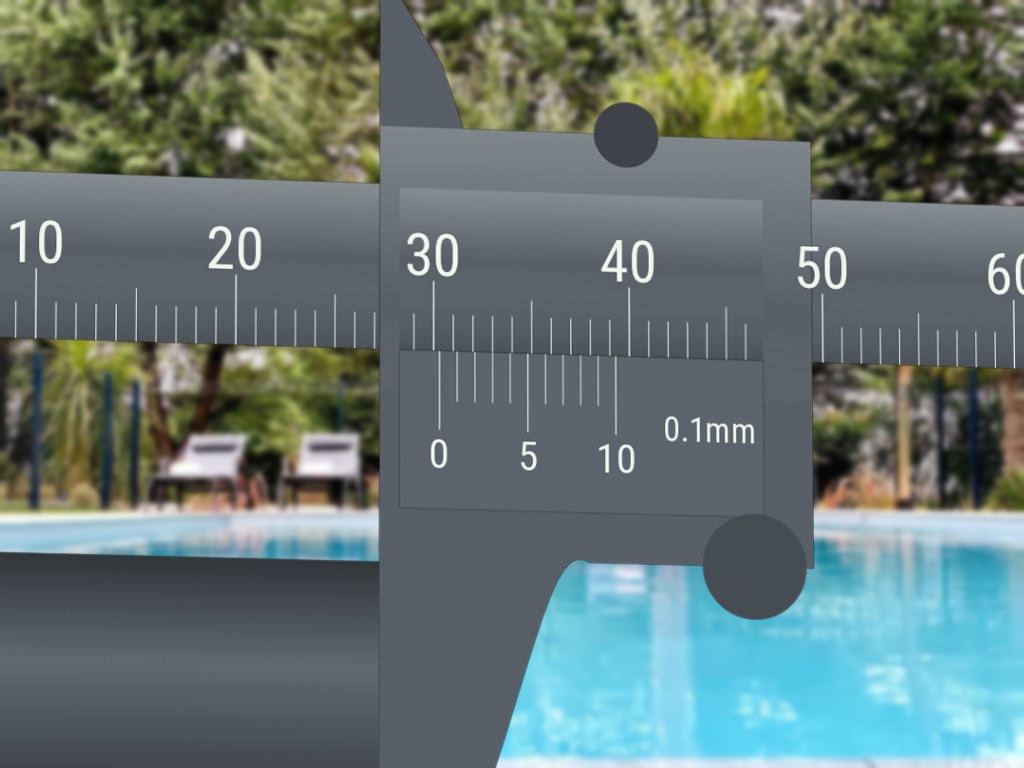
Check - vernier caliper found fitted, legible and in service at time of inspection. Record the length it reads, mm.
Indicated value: 30.3 mm
